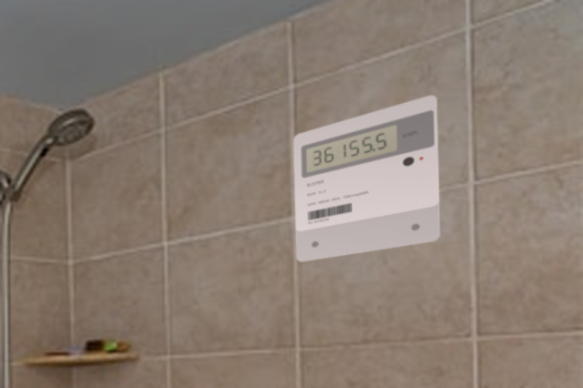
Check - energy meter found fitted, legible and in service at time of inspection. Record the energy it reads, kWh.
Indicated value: 36155.5 kWh
